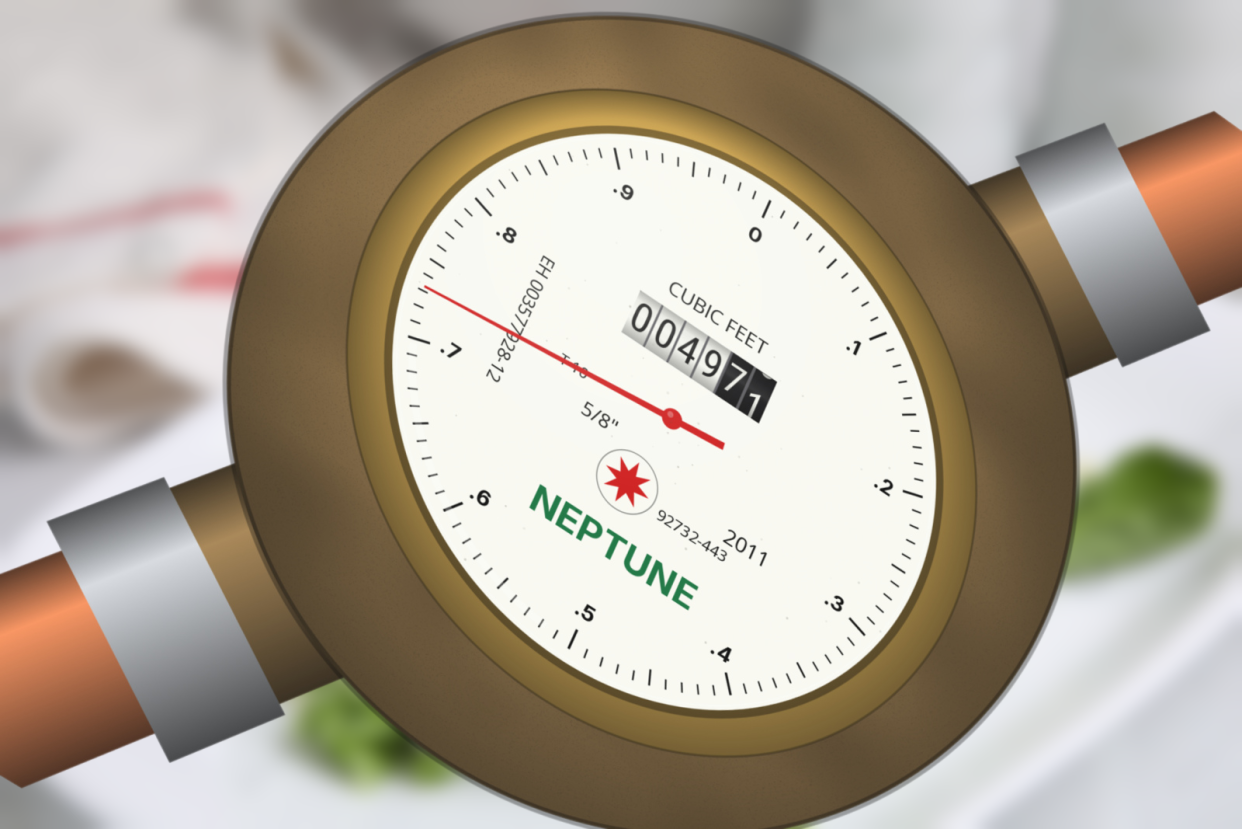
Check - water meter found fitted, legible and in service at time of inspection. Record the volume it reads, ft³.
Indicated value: 4970.73 ft³
